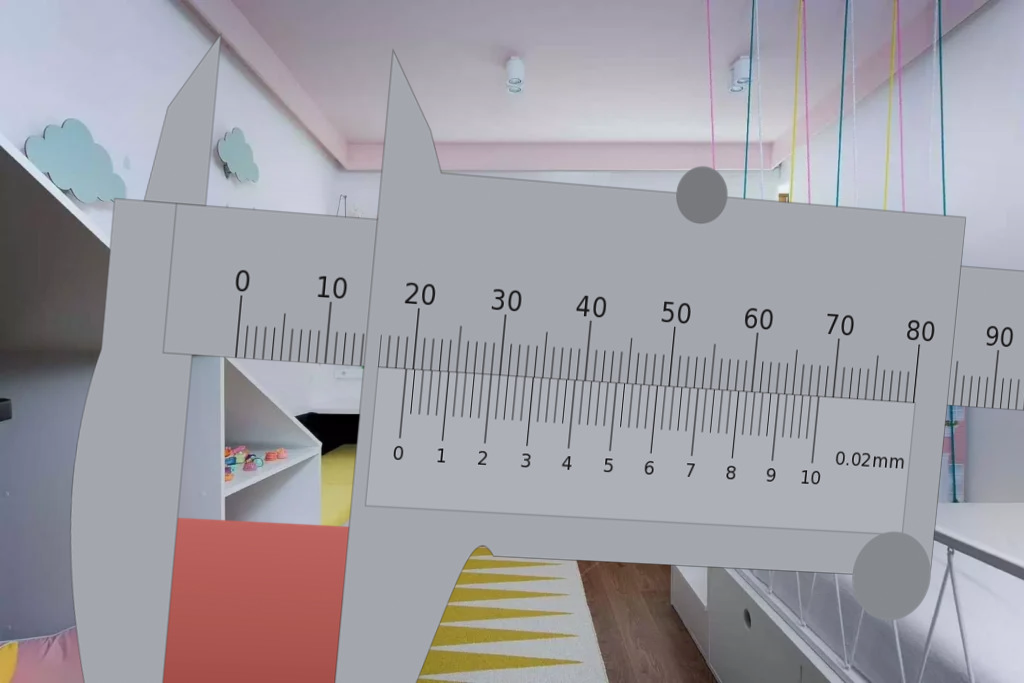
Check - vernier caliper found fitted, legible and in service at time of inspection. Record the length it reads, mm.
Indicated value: 19.2 mm
